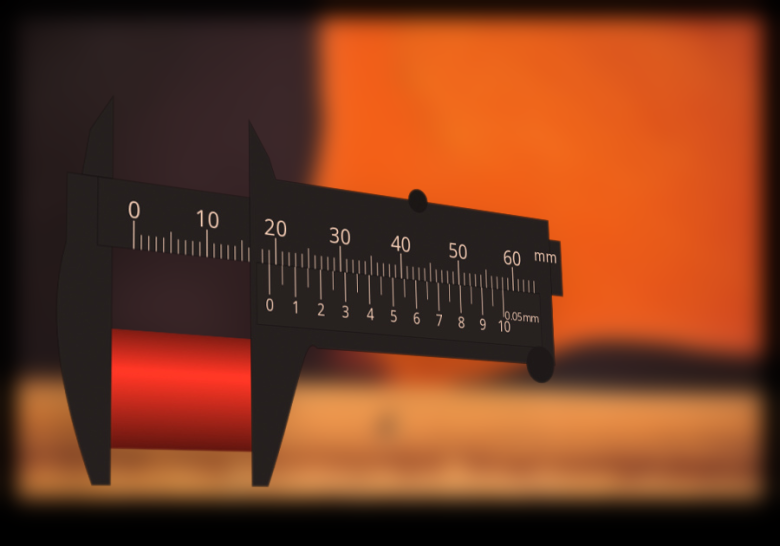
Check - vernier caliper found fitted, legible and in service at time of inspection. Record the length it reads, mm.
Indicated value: 19.0 mm
